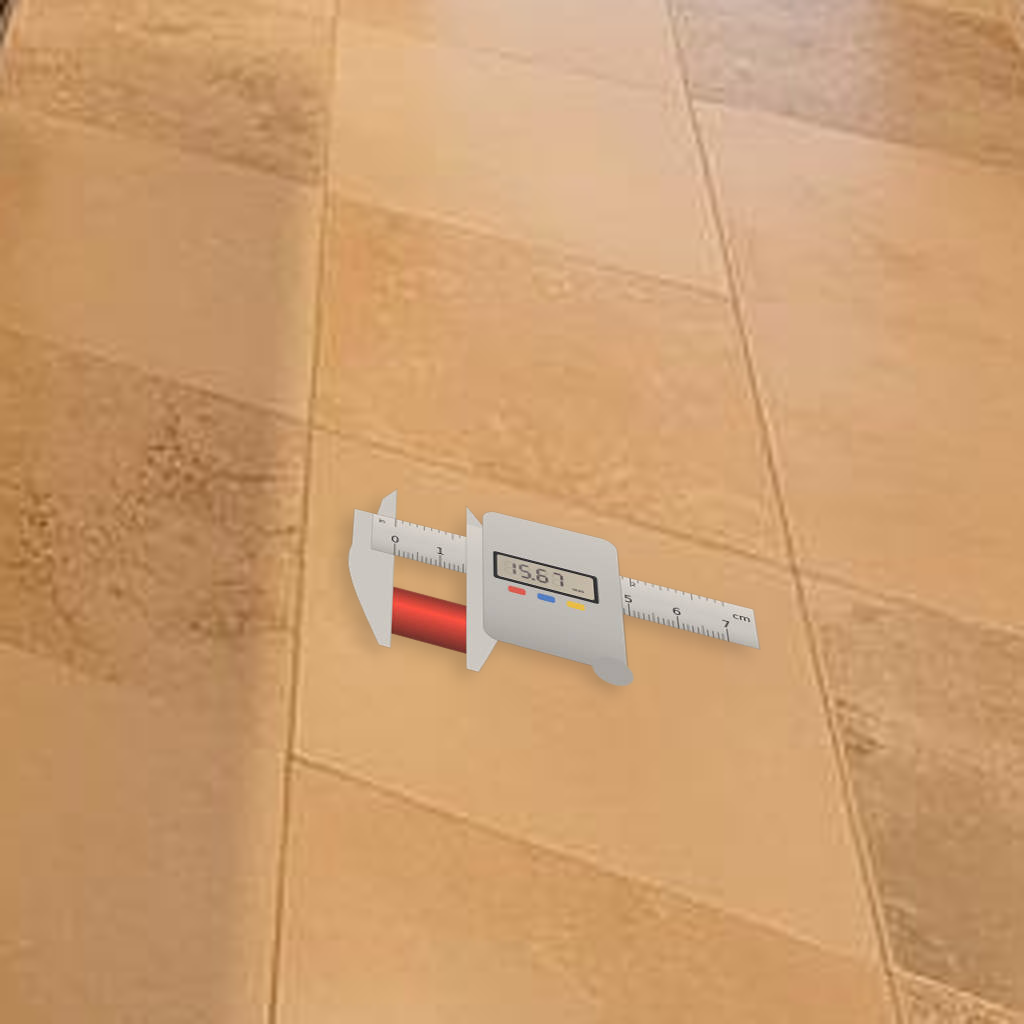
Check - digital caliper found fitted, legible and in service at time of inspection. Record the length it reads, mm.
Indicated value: 15.67 mm
